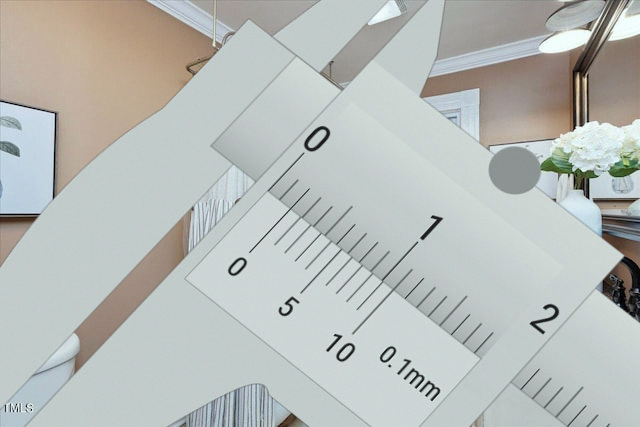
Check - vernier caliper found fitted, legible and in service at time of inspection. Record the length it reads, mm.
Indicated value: 2.0 mm
